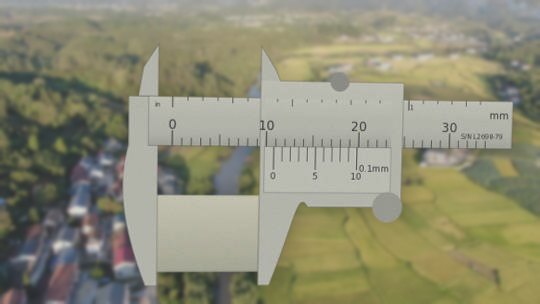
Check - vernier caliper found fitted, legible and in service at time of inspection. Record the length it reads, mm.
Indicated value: 10.8 mm
